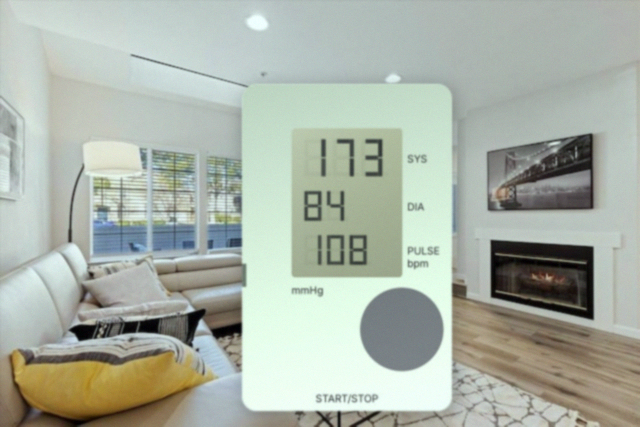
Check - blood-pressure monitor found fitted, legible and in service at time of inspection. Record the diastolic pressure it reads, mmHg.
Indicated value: 84 mmHg
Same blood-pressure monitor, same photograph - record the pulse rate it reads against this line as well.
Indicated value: 108 bpm
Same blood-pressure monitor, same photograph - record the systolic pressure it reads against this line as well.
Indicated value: 173 mmHg
